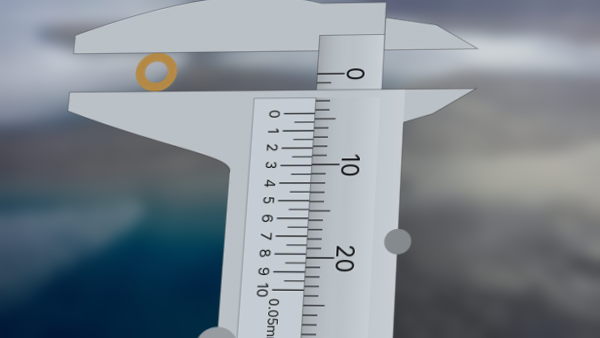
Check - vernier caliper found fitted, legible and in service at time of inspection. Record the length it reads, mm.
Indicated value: 4.4 mm
